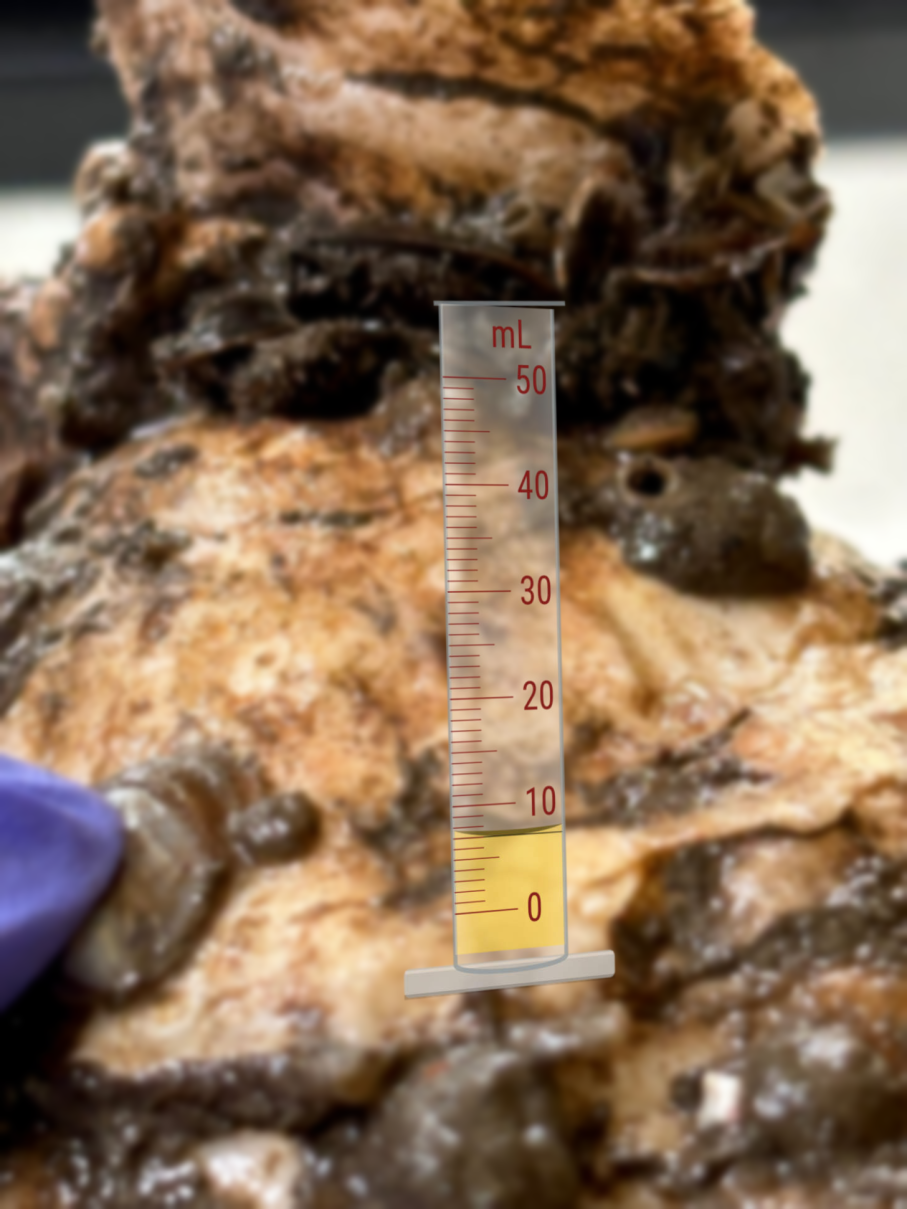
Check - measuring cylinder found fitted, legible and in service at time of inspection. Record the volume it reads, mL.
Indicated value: 7 mL
